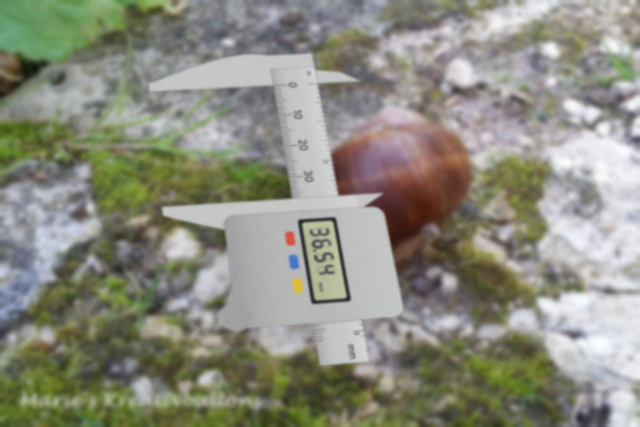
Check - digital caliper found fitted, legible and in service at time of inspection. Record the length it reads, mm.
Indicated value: 36.54 mm
